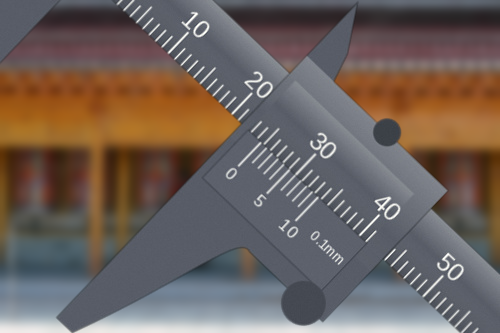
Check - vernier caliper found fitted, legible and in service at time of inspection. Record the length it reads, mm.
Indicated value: 24.6 mm
